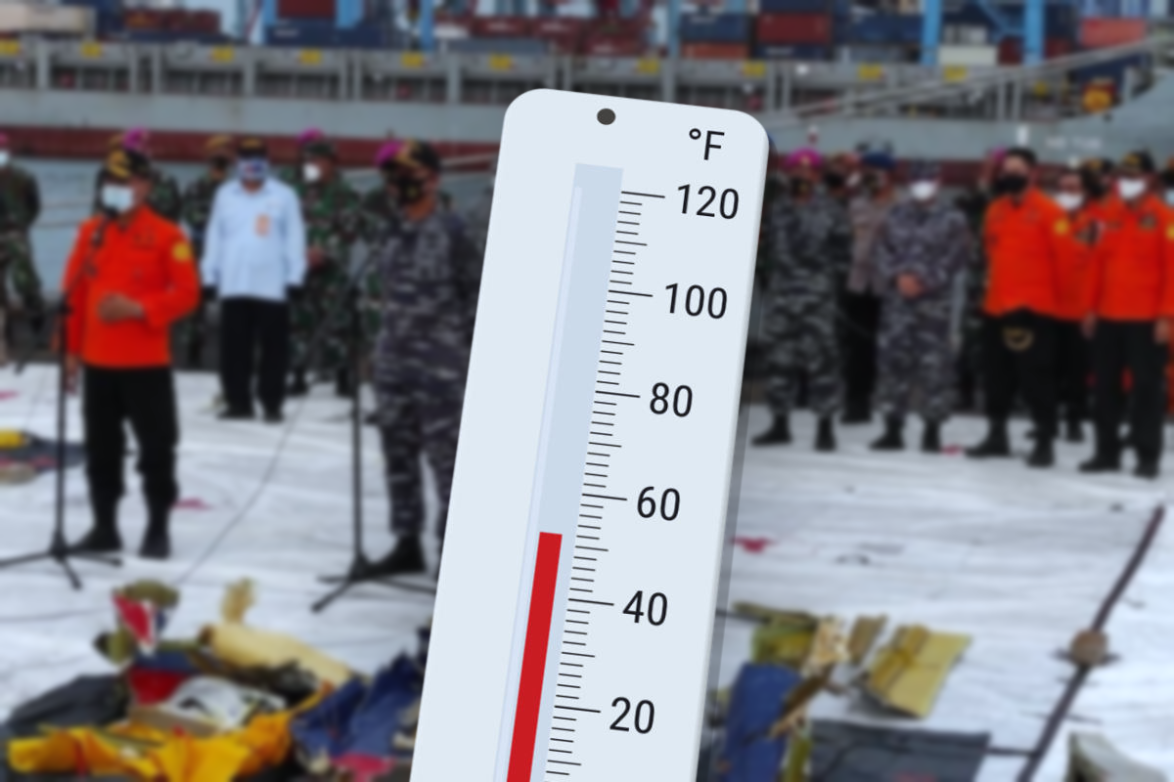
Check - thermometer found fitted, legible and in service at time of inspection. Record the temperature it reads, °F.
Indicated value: 52 °F
